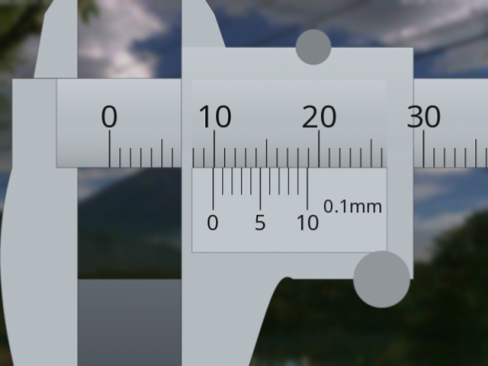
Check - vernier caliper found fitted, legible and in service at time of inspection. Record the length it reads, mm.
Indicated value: 9.9 mm
